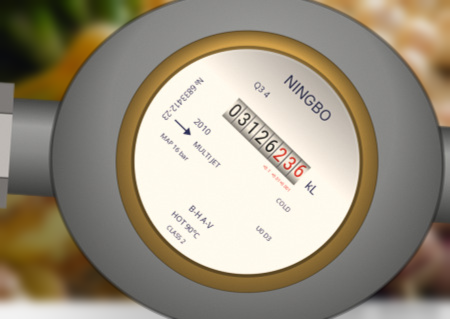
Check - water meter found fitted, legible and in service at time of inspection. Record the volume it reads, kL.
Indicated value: 3126.236 kL
